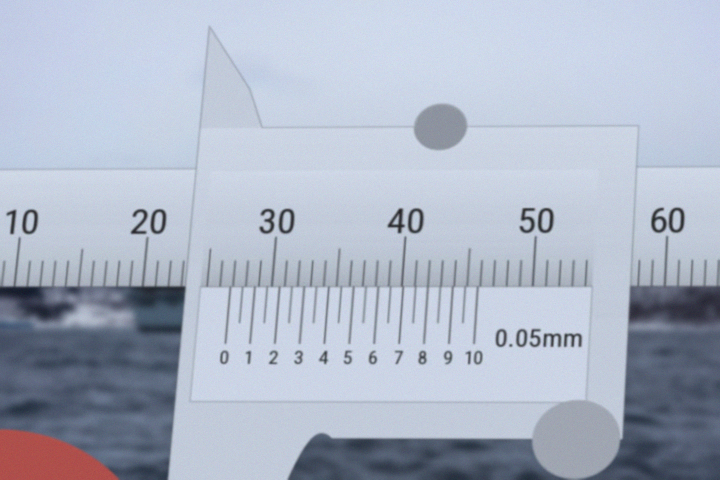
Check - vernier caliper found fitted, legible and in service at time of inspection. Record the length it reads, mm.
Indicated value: 26.8 mm
